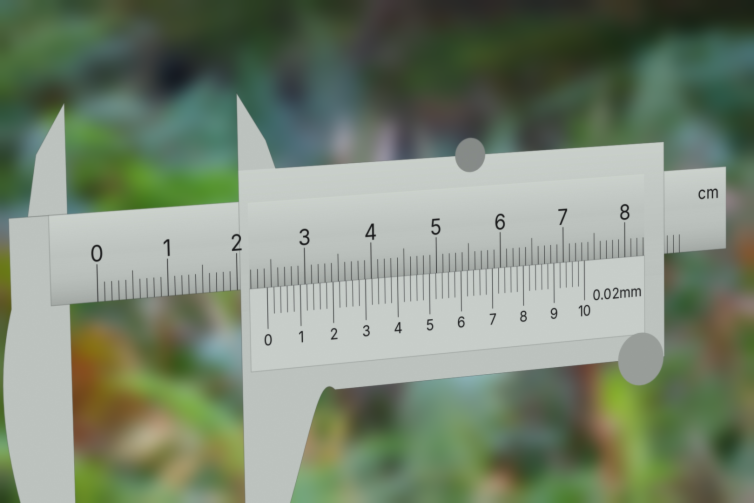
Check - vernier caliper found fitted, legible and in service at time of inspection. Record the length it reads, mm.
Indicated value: 24.4 mm
